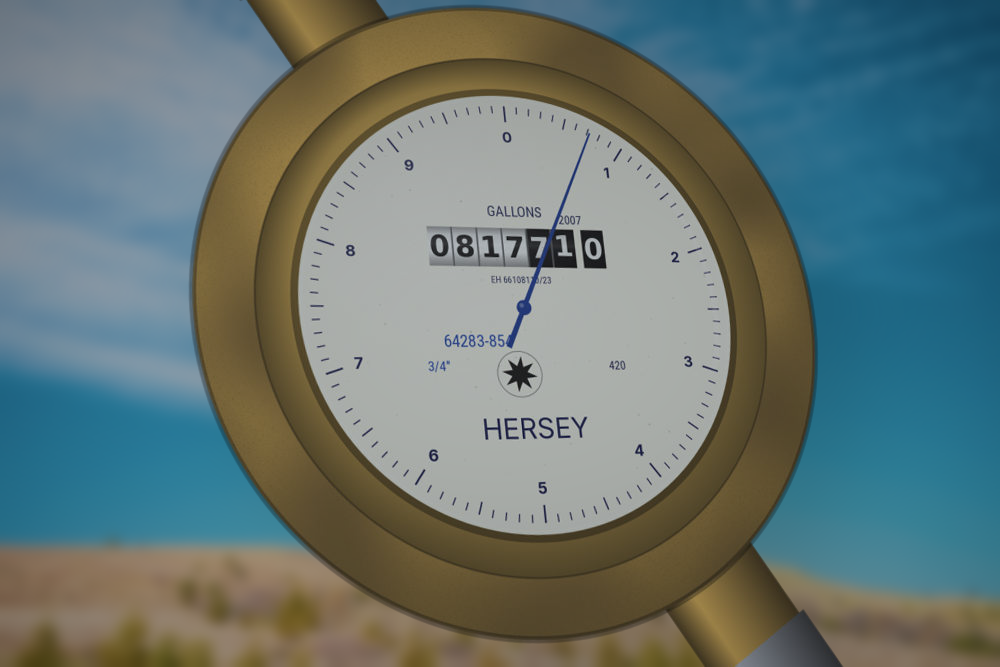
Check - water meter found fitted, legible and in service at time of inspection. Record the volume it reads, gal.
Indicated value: 817710.7 gal
